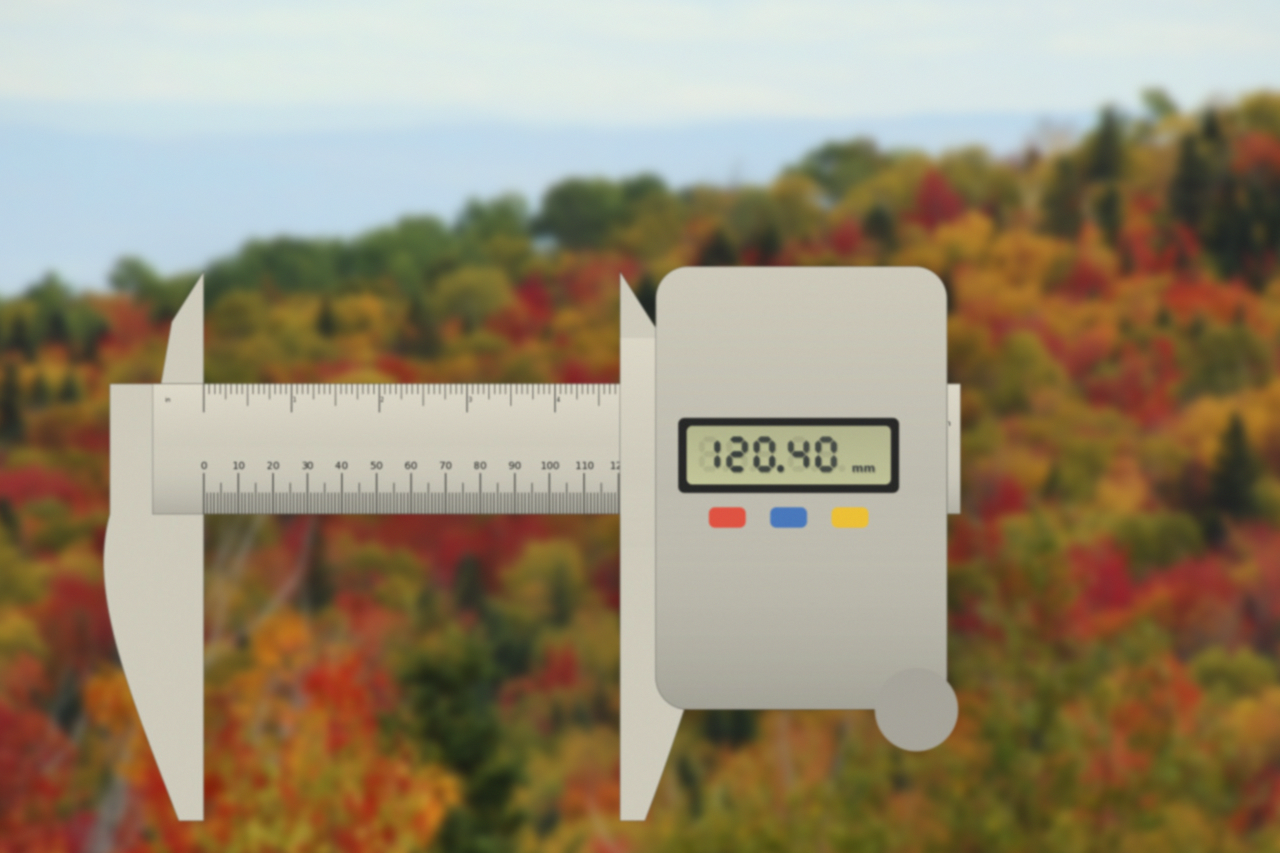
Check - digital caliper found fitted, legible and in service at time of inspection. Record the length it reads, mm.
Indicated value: 120.40 mm
